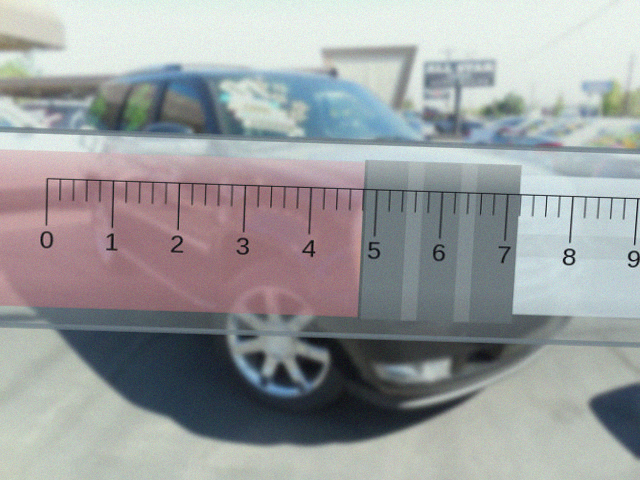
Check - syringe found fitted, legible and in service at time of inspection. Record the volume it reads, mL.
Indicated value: 4.8 mL
